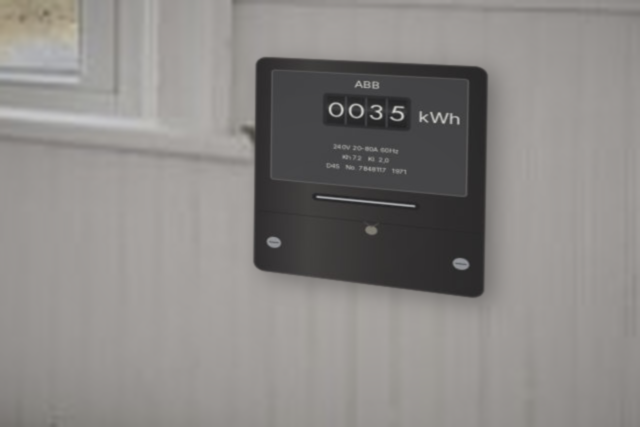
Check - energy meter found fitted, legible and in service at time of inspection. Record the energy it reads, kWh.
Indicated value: 35 kWh
